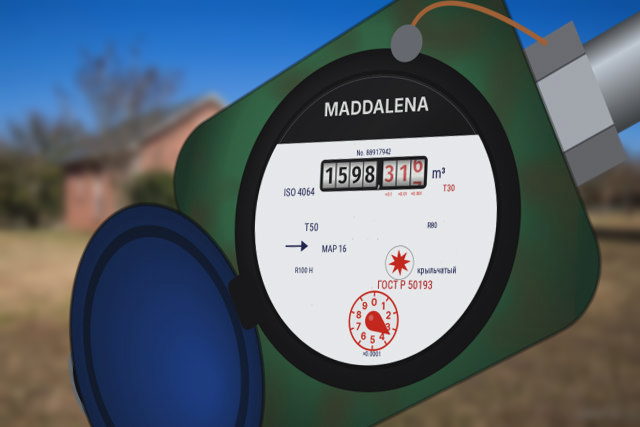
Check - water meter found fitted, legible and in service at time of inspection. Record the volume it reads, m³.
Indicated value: 1598.3163 m³
